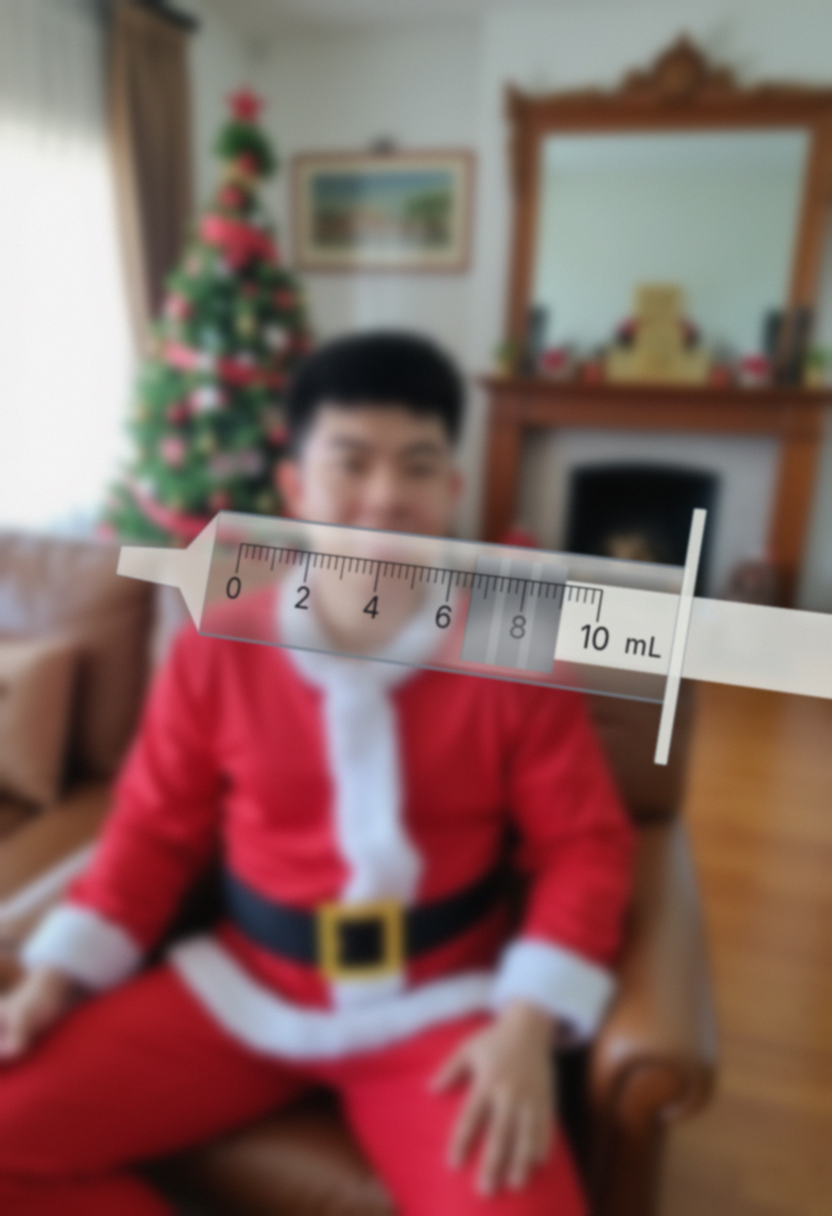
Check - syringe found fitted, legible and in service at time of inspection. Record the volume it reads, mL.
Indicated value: 6.6 mL
